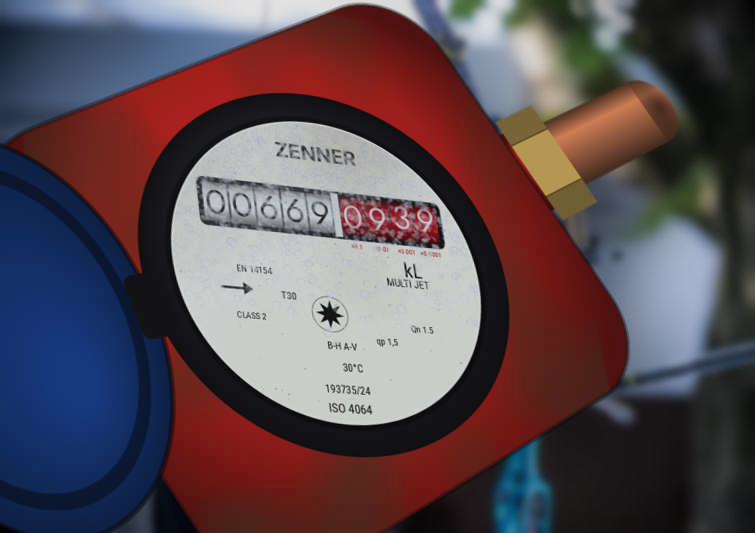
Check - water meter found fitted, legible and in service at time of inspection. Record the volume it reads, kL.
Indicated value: 669.0939 kL
